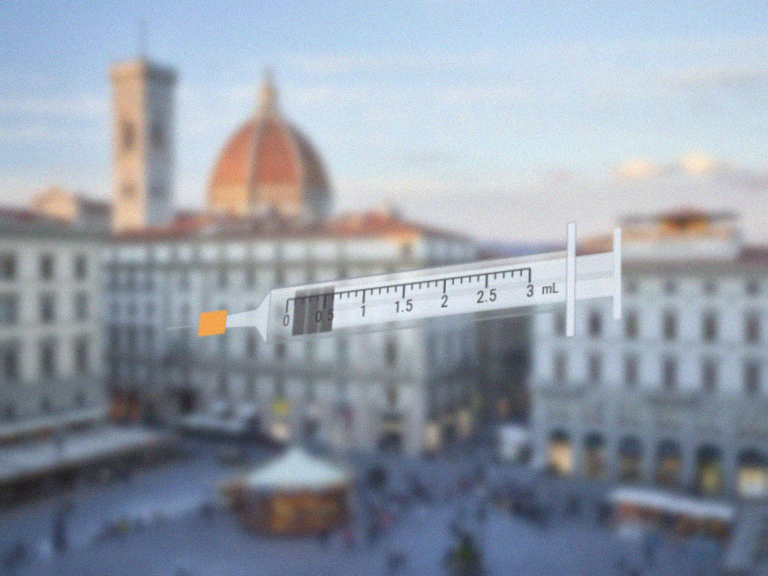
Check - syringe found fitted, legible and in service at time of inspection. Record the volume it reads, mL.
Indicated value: 0.1 mL
